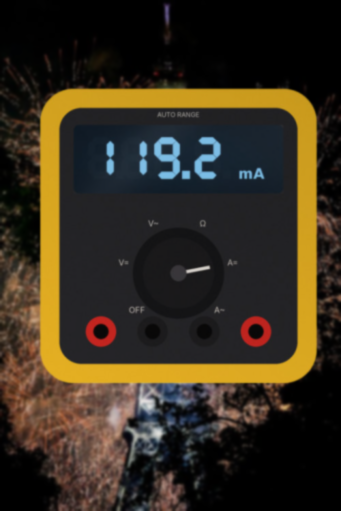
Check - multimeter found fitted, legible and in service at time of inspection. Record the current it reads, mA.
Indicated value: 119.2 mA
